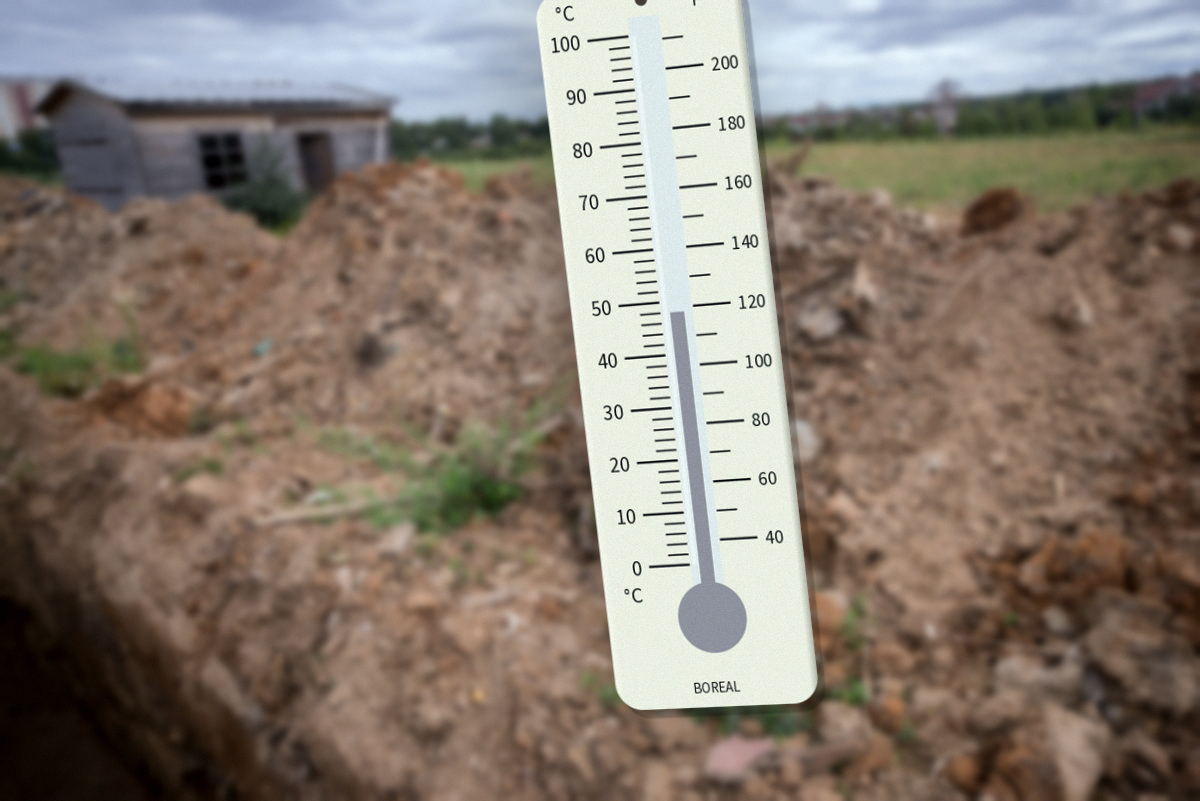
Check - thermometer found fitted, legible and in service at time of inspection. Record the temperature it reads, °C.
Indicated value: 48 °C
